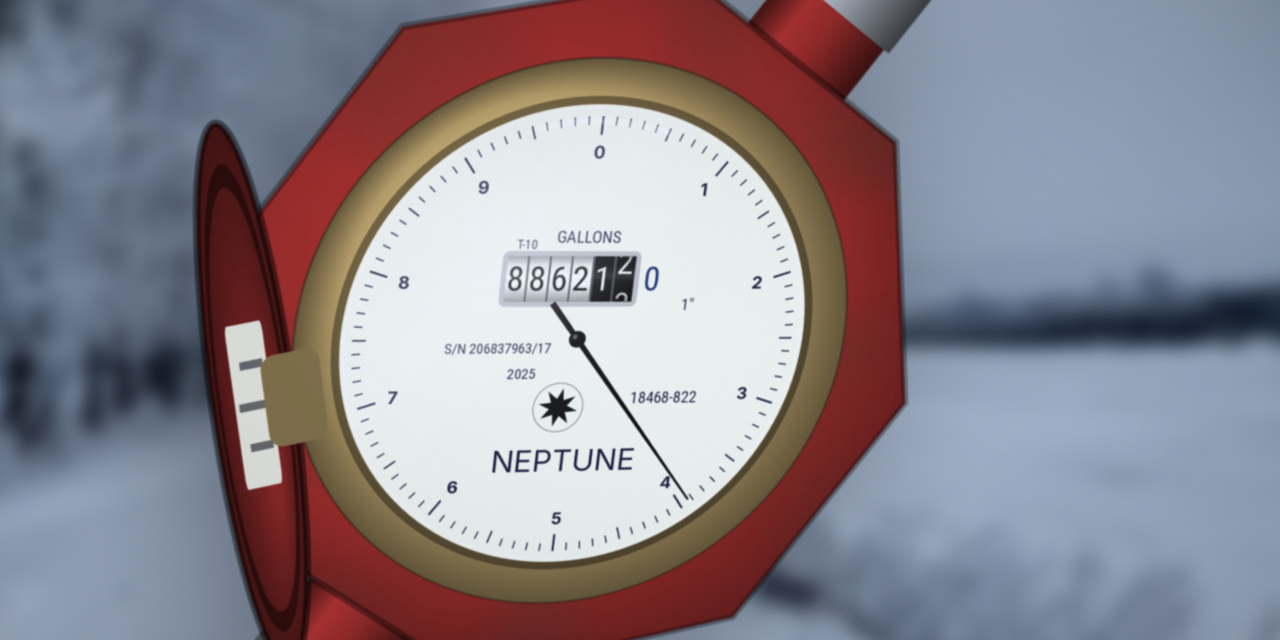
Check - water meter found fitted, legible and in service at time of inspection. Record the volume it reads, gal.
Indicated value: 8862123.9 gal
